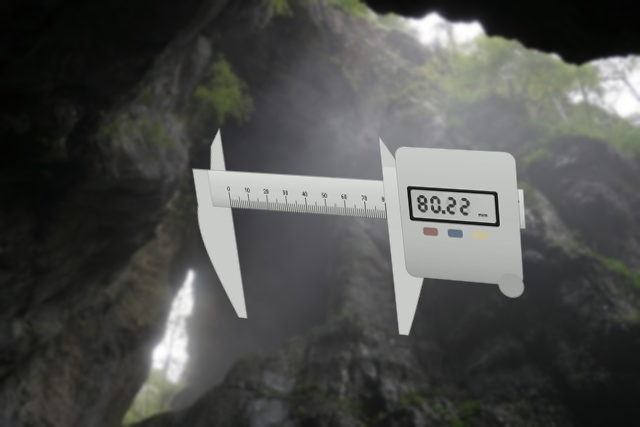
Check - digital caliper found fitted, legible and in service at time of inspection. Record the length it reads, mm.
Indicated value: 80.22 mm
